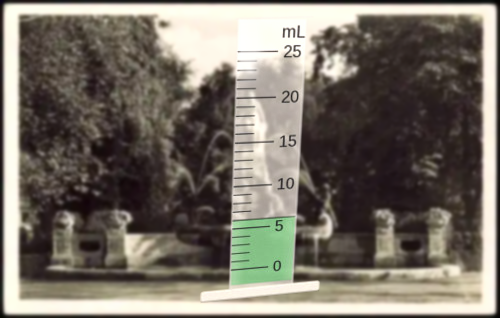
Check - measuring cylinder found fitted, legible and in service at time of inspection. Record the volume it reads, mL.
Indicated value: 6 mL
